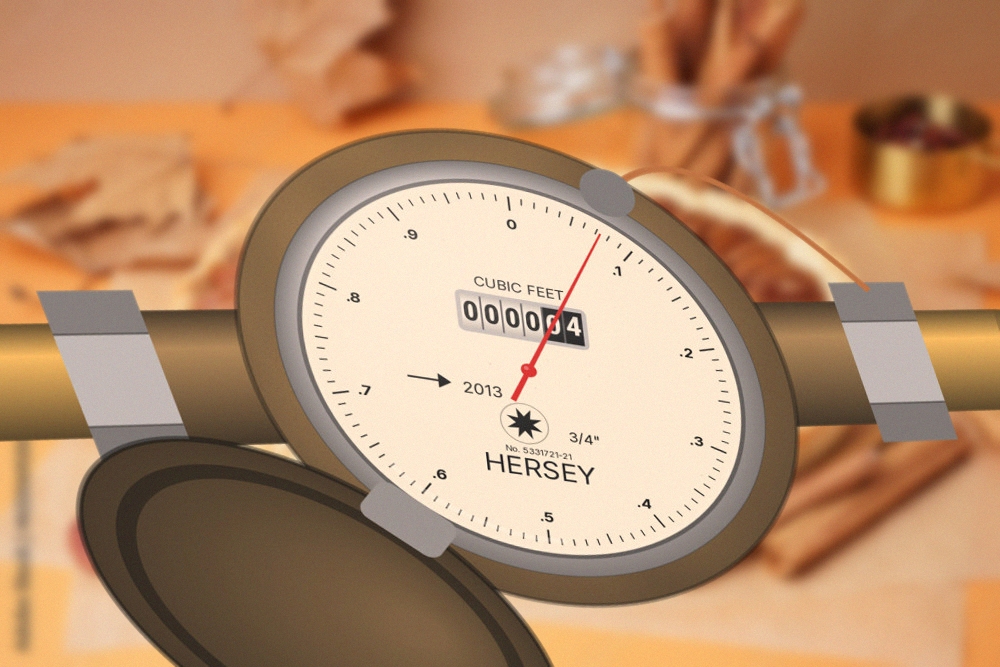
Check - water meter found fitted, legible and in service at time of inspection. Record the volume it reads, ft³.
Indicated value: 4.07 ft³
